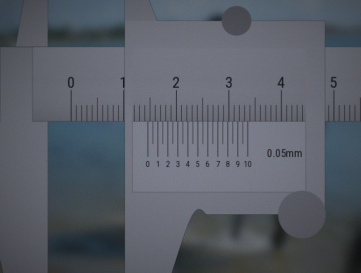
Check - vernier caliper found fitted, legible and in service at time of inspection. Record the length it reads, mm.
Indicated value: 14.6 mm
